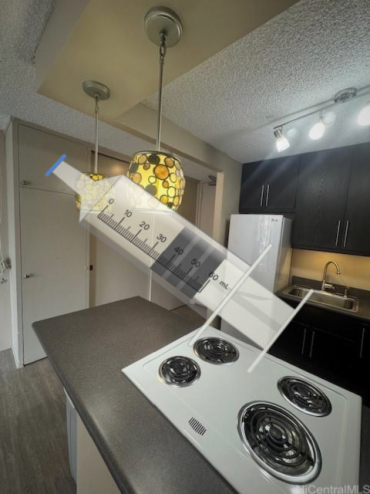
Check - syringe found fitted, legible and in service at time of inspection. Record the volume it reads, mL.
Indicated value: 35 mL
